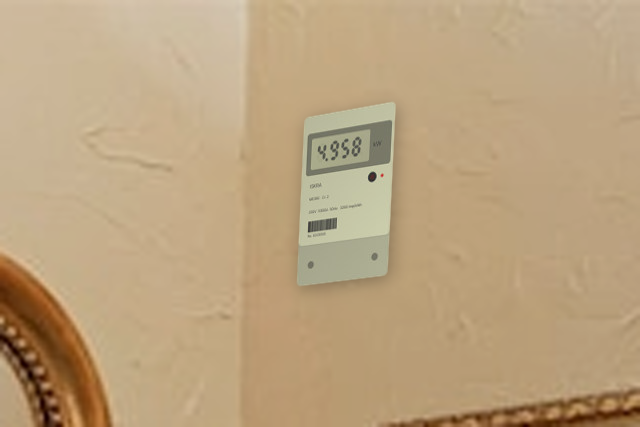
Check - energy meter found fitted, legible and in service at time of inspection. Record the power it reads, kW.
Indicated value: 4.958 kW
